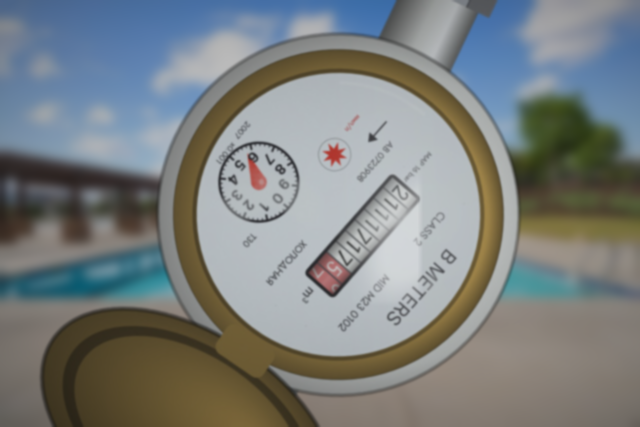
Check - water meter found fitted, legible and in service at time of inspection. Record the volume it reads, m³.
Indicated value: 2111717.565 m³
